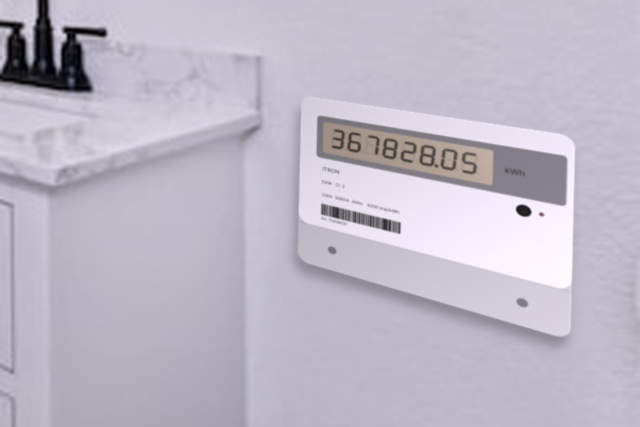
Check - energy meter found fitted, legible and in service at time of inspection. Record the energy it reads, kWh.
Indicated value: 367828.05 kWh
